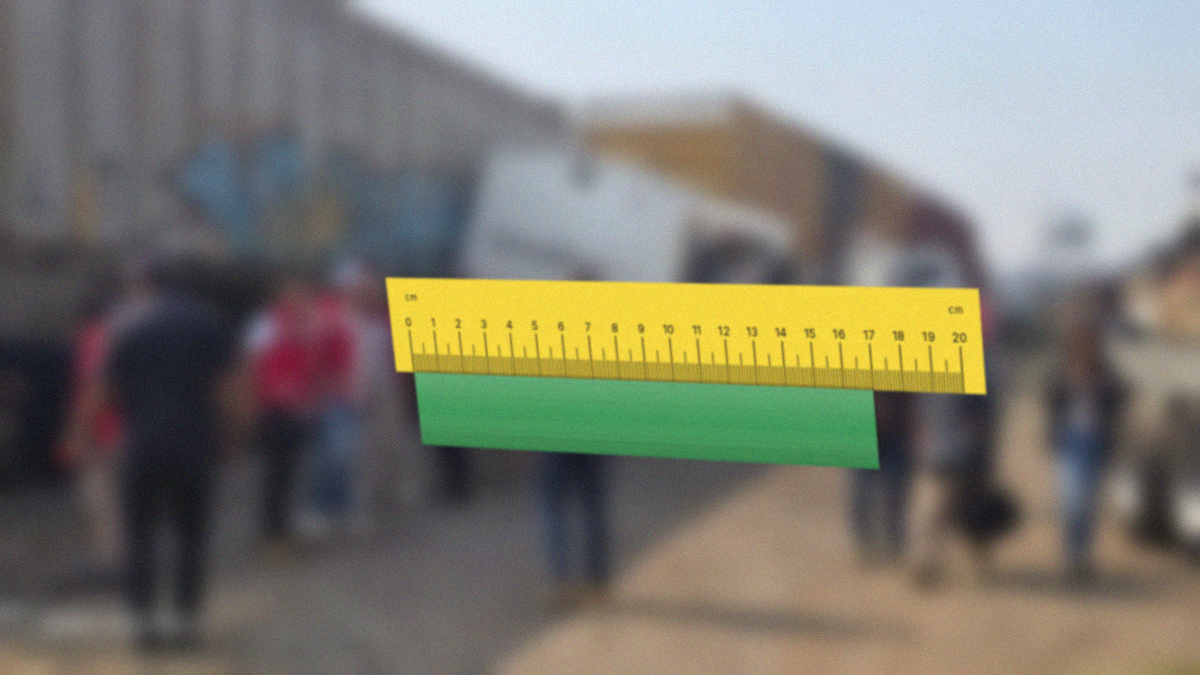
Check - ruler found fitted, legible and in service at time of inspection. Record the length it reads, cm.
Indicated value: 17 cm
